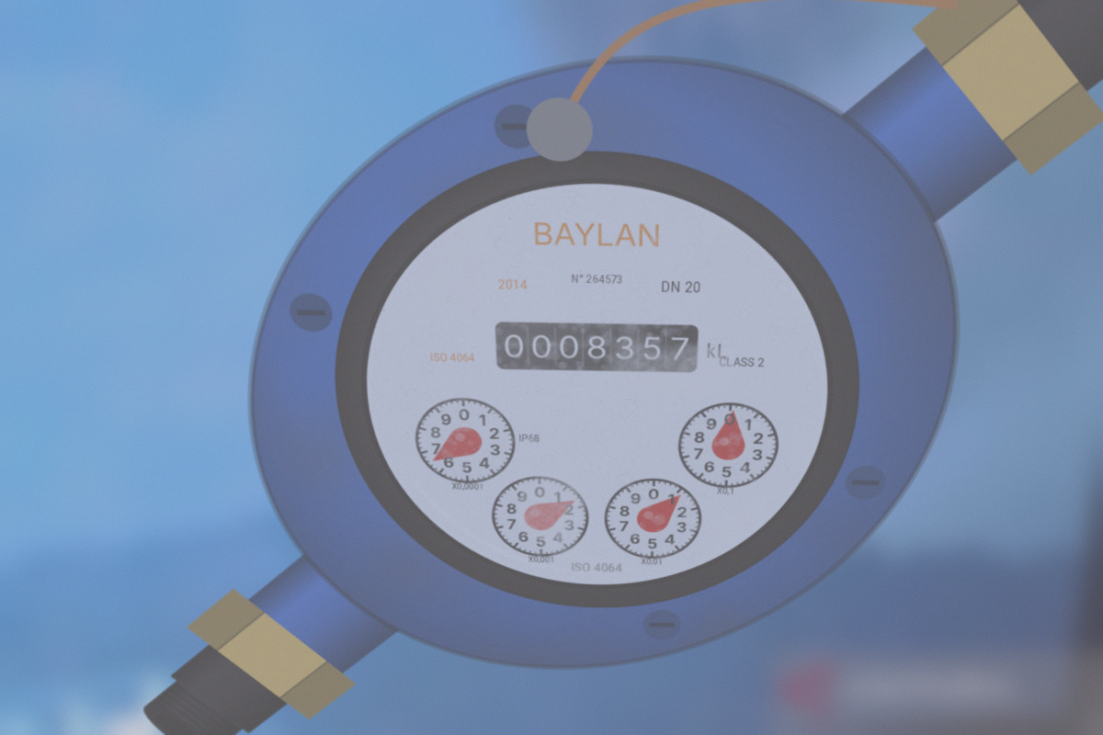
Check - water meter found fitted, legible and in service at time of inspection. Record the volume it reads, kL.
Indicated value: 8357.0116 kL
